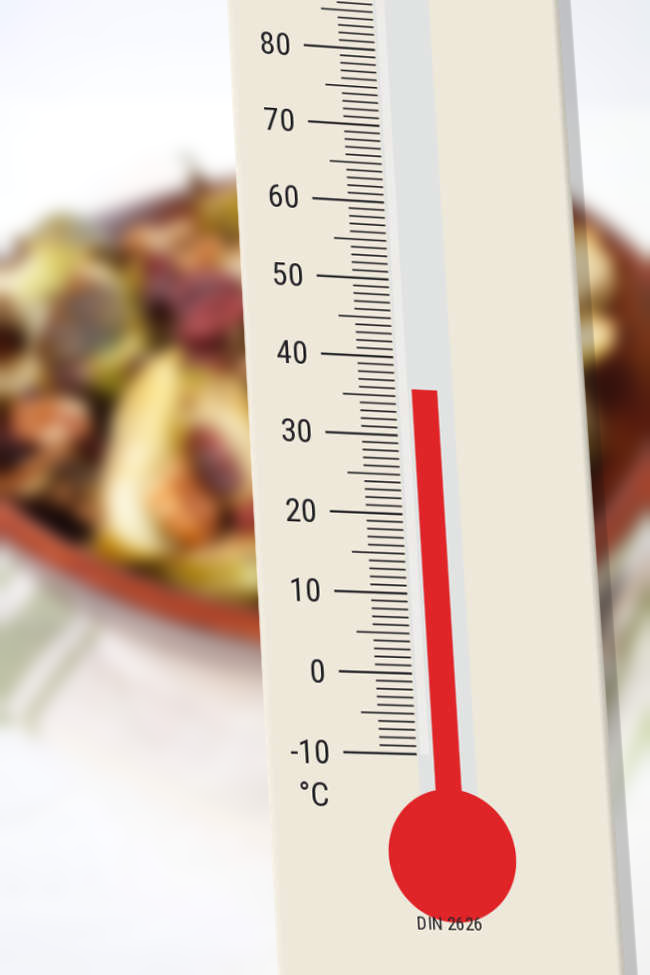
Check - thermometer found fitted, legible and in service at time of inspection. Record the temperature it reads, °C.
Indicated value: 36 °C
